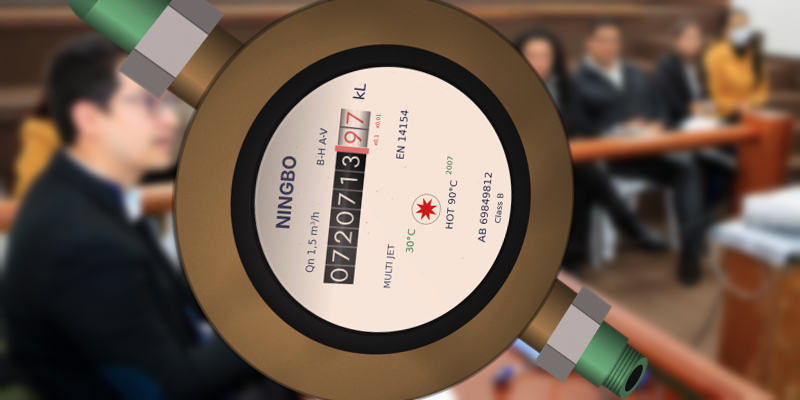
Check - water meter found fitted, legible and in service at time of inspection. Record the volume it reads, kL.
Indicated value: 720713.97 kL
